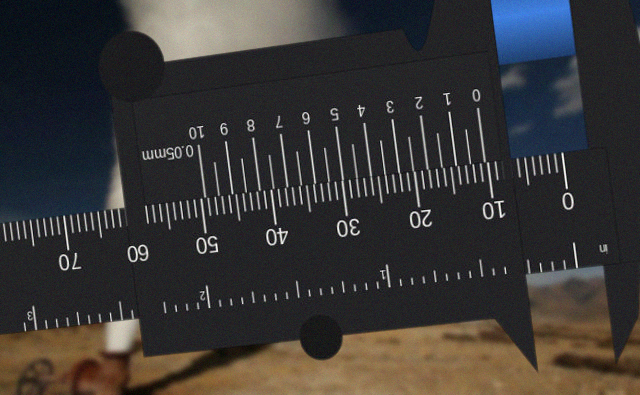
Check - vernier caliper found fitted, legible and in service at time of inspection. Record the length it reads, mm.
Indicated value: 10.4 mm
